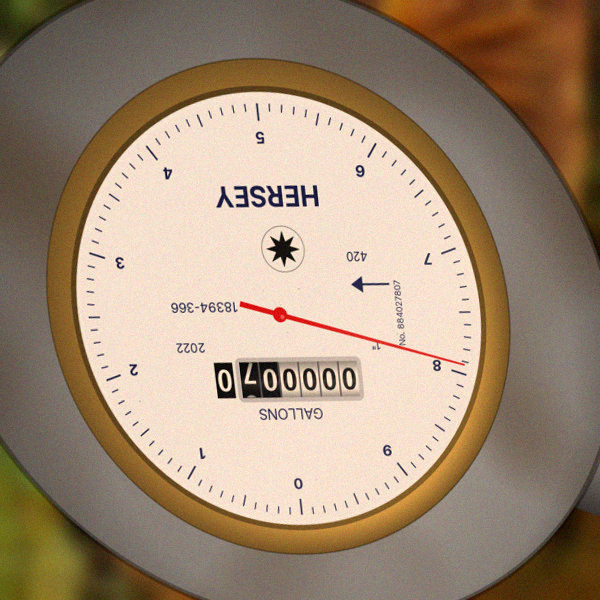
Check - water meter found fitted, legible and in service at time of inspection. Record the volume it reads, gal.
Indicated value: 67.9 gal
